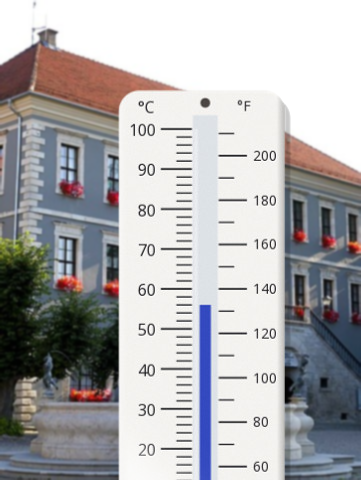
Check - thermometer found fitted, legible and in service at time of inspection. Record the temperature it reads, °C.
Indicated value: 56 °C
